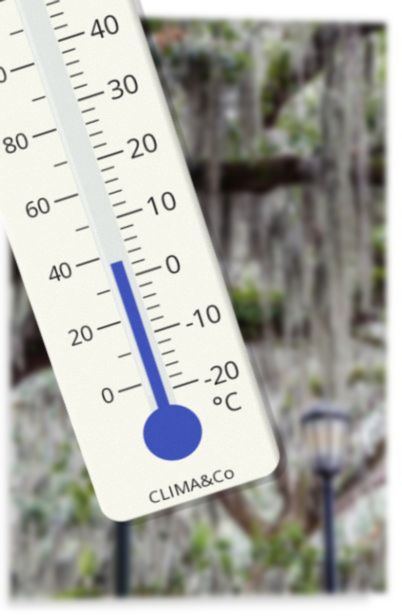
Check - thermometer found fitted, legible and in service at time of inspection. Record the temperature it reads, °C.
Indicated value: 3 °C
